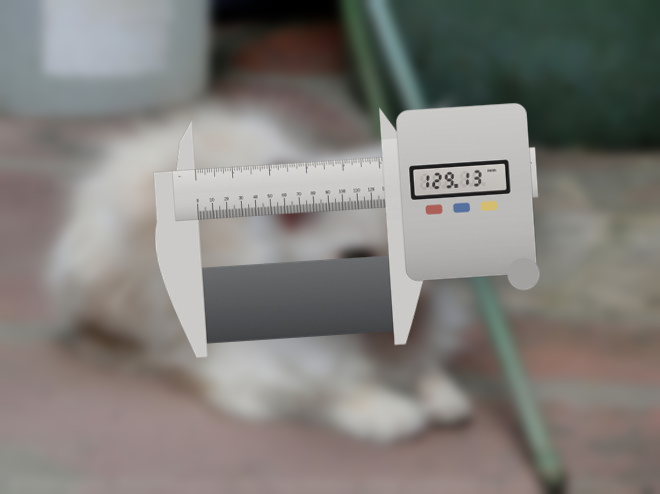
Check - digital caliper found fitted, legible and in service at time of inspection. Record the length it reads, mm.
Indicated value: 129.13 mm
